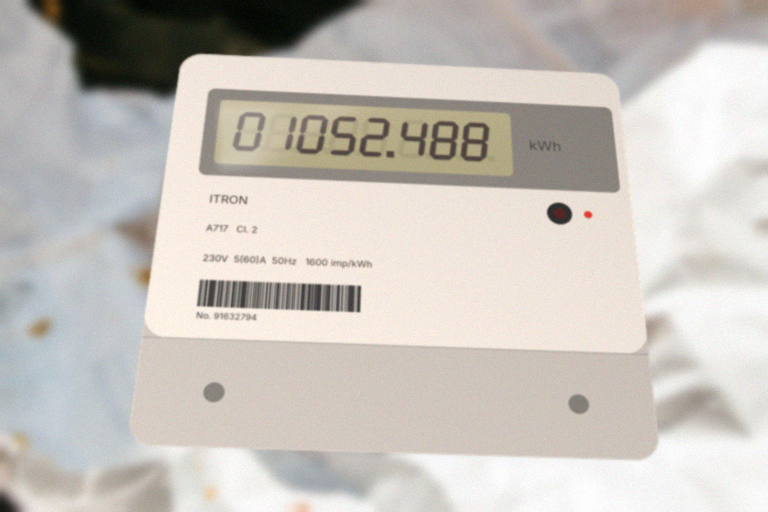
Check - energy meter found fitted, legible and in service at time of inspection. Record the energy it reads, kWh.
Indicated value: 1052.488 kWh
